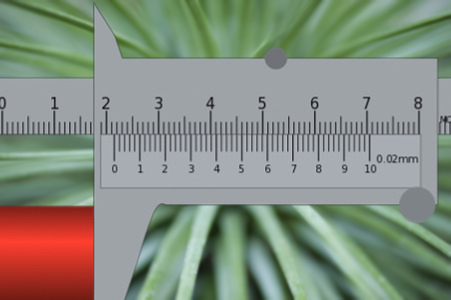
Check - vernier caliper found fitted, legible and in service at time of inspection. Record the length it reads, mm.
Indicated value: 21.5 mm
